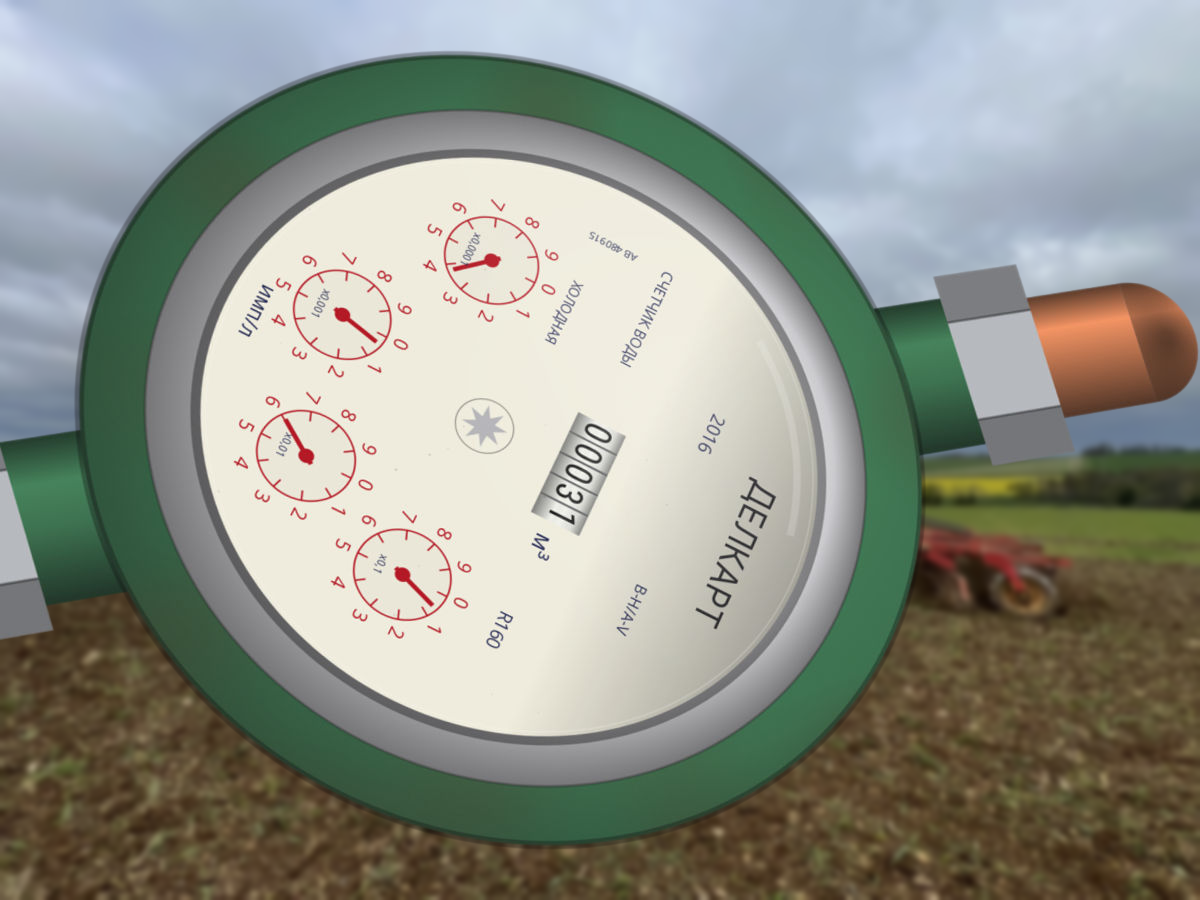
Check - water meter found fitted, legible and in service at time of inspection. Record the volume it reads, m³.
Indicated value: 31.0603 m³
